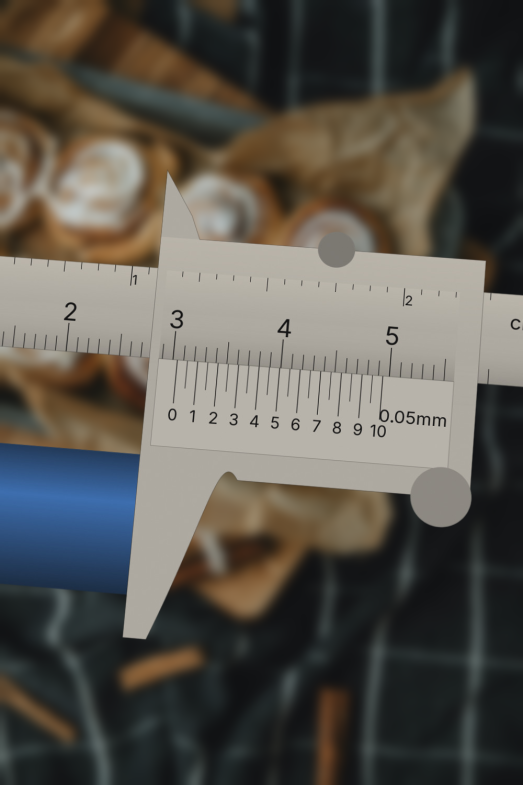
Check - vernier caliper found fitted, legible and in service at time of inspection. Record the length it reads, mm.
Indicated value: 30.4 mm
